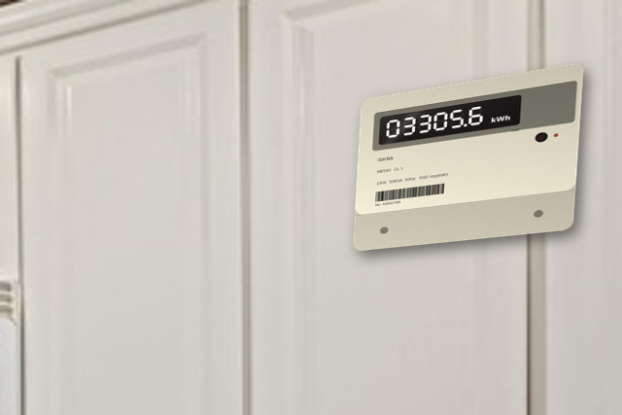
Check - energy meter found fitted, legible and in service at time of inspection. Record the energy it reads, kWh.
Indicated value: 3305.6 kWh
